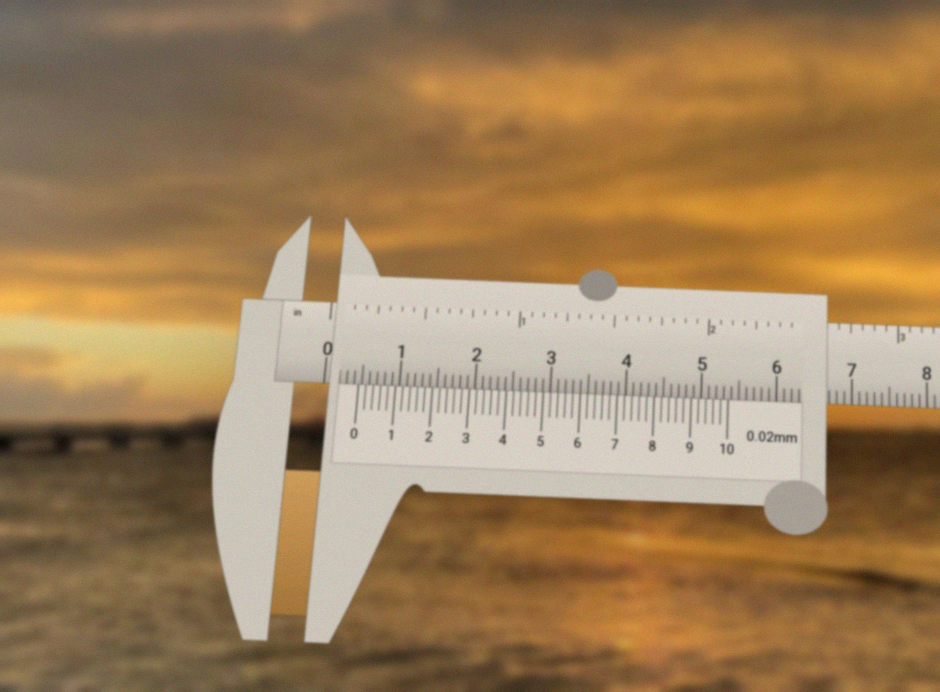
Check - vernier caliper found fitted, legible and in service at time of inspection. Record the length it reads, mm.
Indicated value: 4.6 mm
